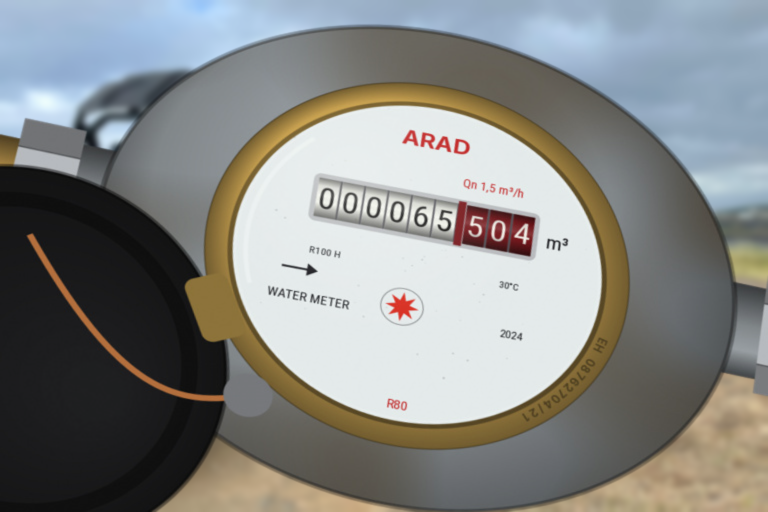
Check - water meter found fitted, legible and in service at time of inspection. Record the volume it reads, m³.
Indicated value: 65.504 m³
